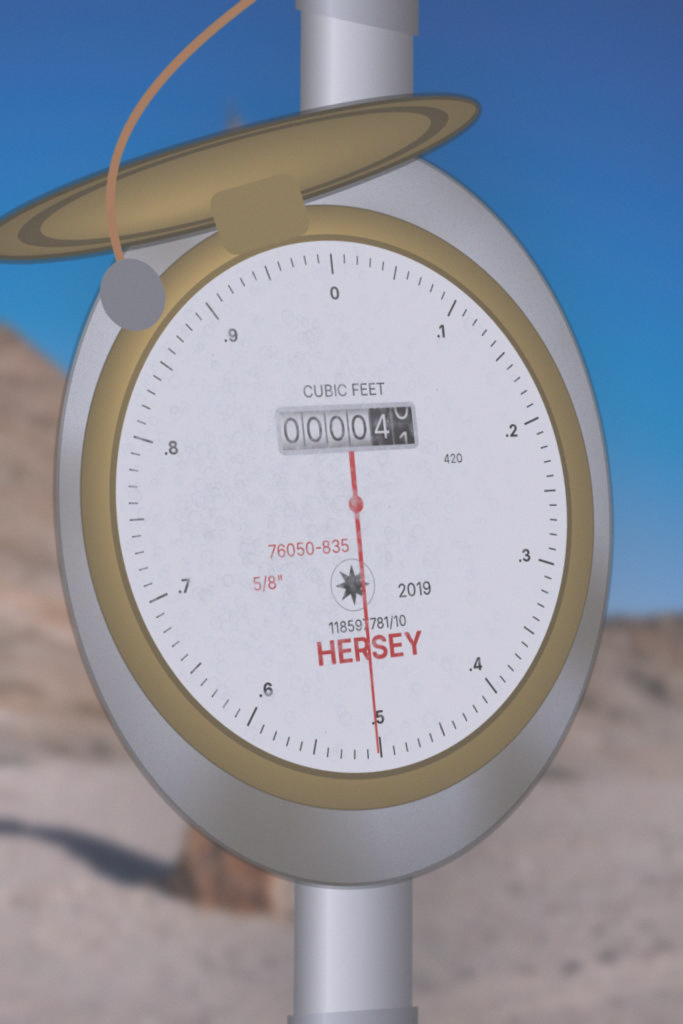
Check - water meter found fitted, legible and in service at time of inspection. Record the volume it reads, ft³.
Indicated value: 40.50 ft³
